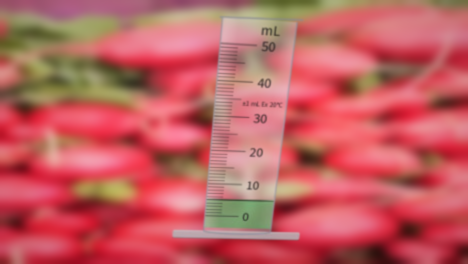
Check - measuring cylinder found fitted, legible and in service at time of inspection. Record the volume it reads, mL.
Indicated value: 5 mL
